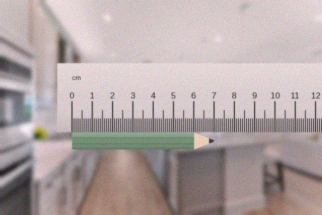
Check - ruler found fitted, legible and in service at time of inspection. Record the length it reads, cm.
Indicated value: 7 cm
